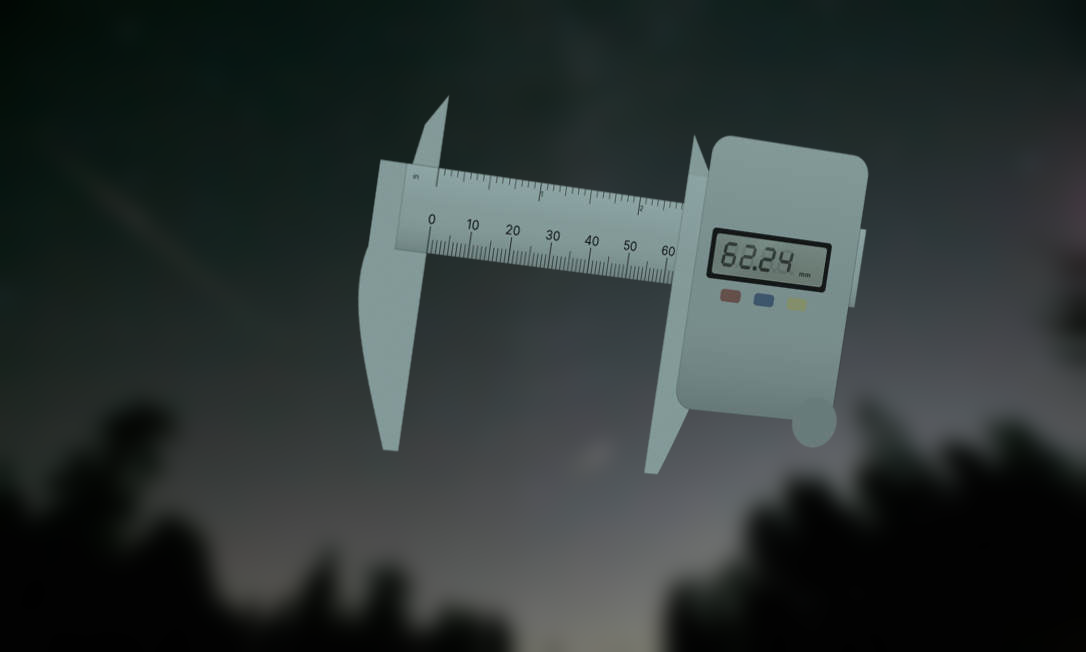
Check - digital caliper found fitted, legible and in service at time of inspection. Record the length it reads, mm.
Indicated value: 62.24 mm
